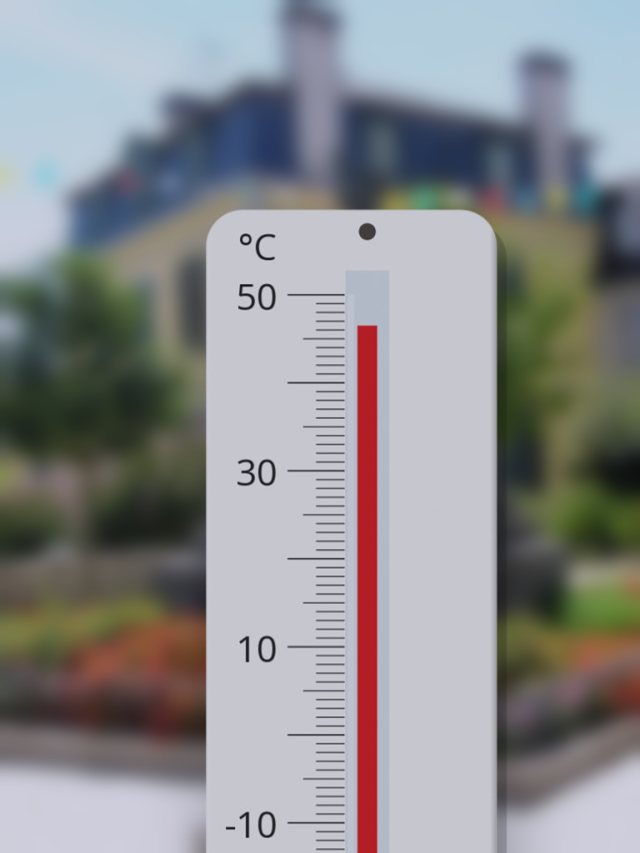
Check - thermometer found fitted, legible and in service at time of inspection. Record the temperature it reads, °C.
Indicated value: 46.5 °C
